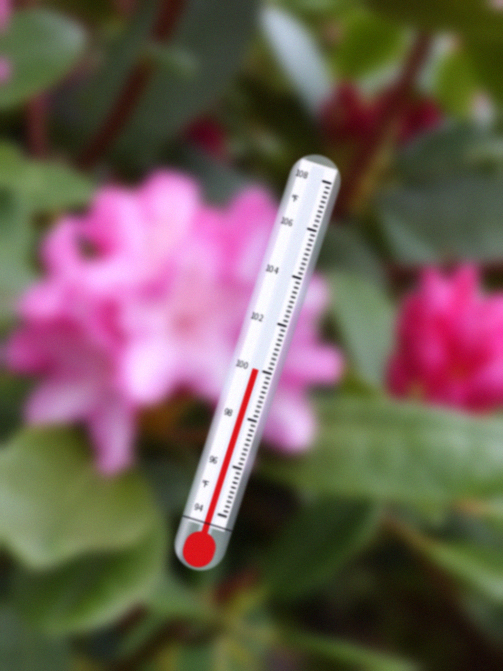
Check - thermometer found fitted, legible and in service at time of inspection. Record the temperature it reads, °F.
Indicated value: 100 °F
